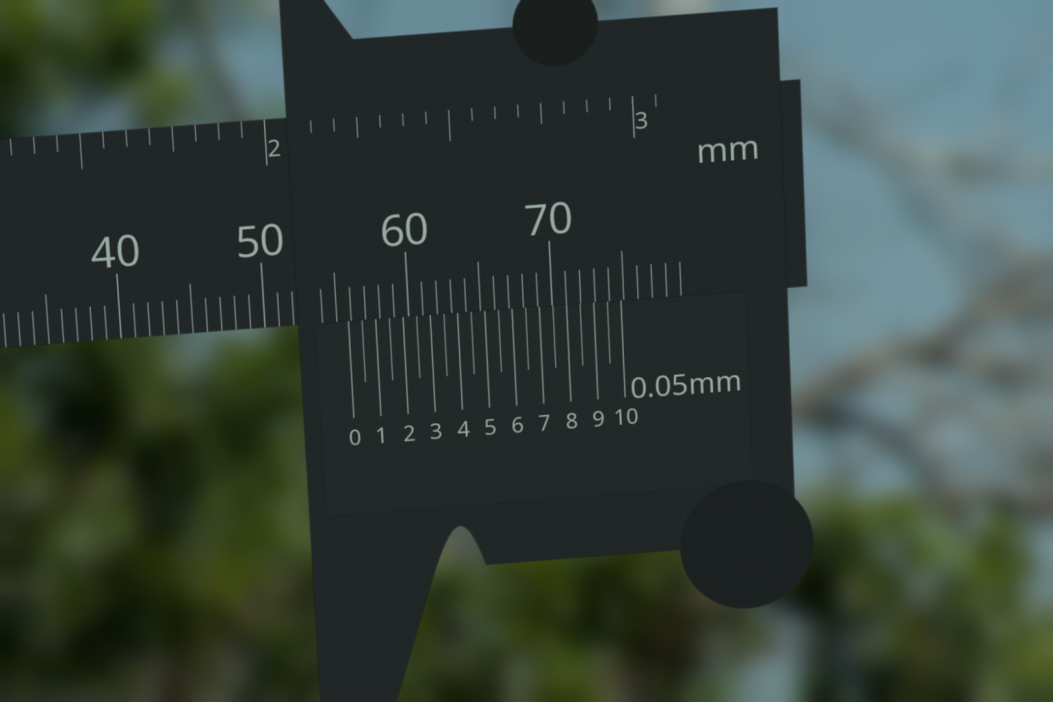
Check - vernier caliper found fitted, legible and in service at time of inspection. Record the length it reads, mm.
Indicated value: 55.8 mm
